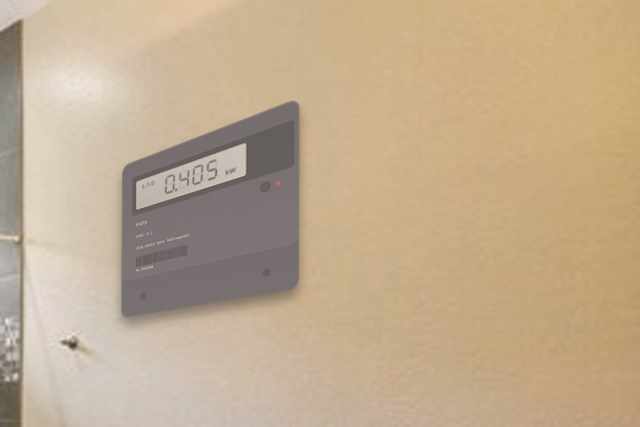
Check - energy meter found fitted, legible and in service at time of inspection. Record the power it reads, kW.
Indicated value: 0.405 kW
